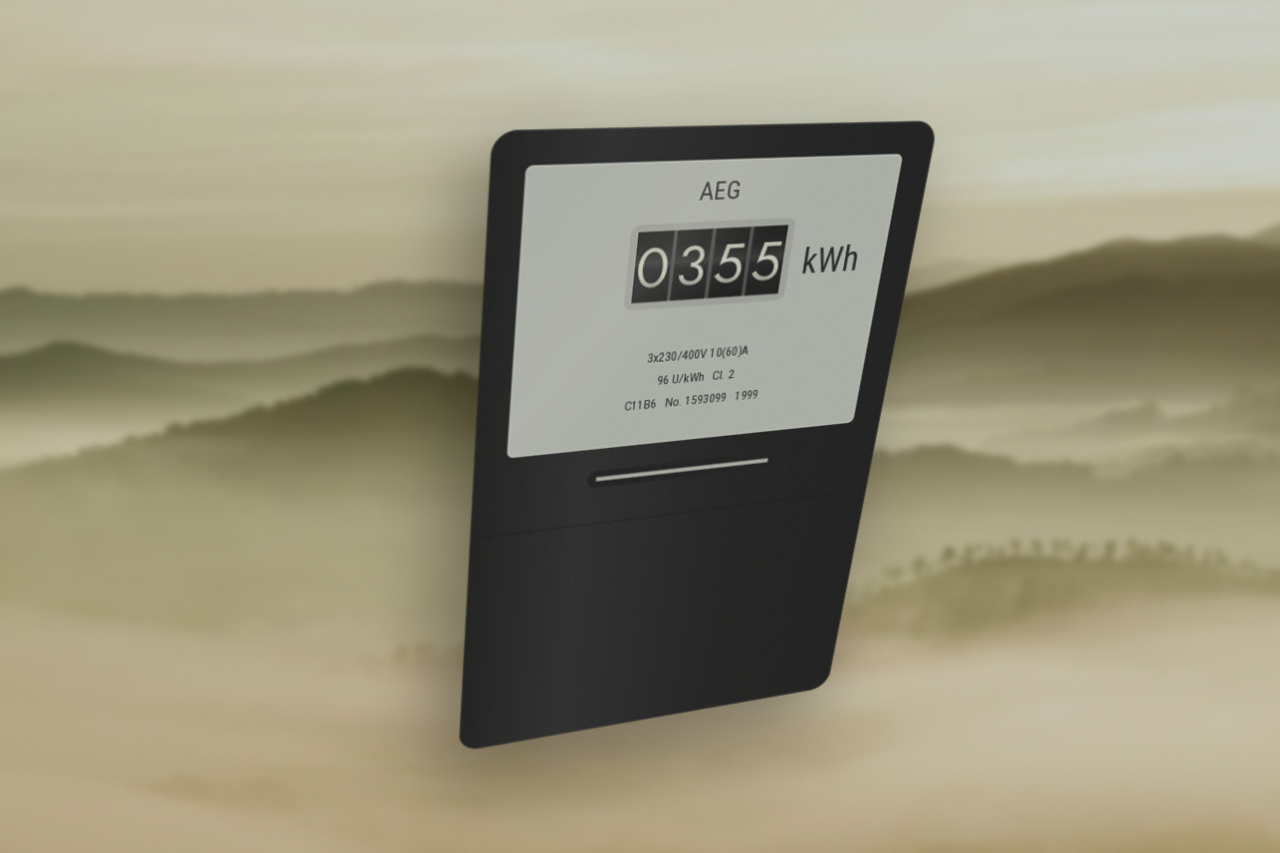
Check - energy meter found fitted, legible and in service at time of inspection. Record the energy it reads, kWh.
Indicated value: 355 kWh
